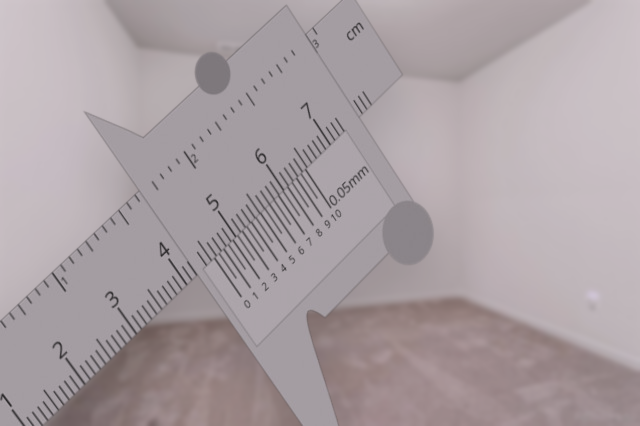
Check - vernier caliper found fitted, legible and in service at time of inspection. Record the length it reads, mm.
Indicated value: 45.6 mm
